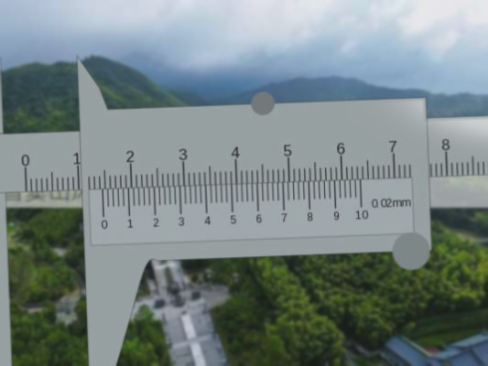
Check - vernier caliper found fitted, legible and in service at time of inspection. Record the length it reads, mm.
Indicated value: 14.5 mm
